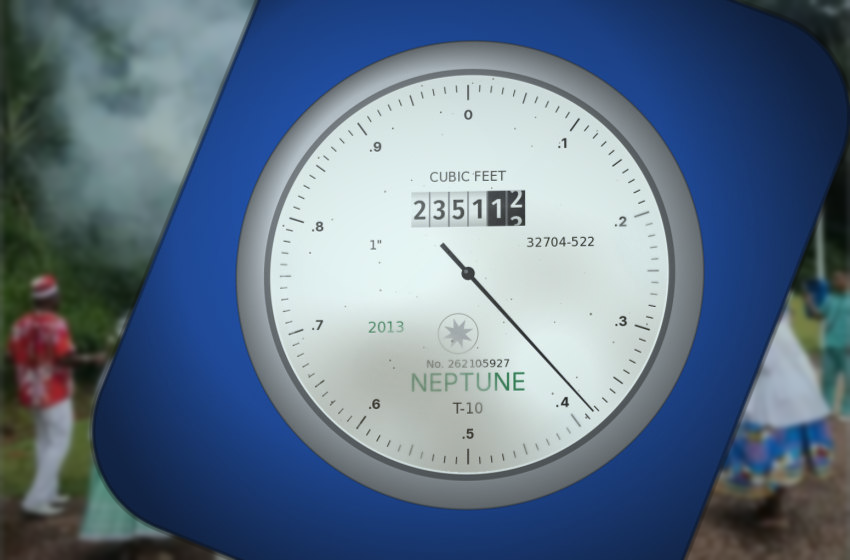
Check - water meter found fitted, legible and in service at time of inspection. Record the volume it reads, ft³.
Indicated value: 235112.38 ft³
